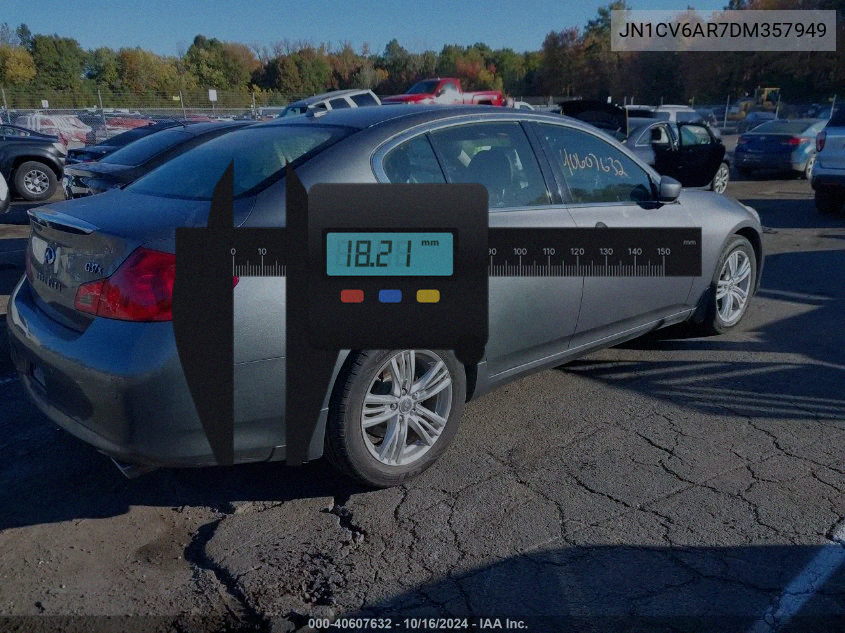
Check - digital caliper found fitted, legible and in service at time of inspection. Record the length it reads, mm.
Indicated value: 18.21 mm
